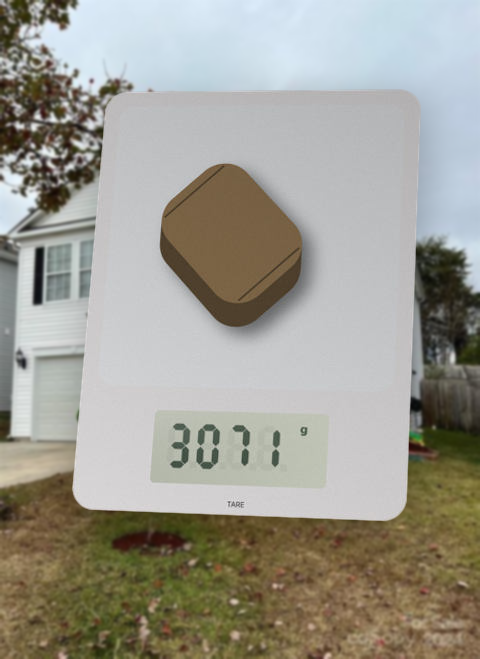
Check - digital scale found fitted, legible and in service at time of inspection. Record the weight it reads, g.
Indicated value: 3071 g
